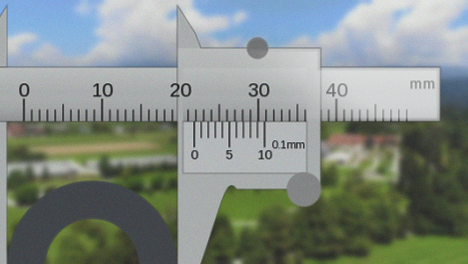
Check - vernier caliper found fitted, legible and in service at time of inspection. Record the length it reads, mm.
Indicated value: 21.8 mm
